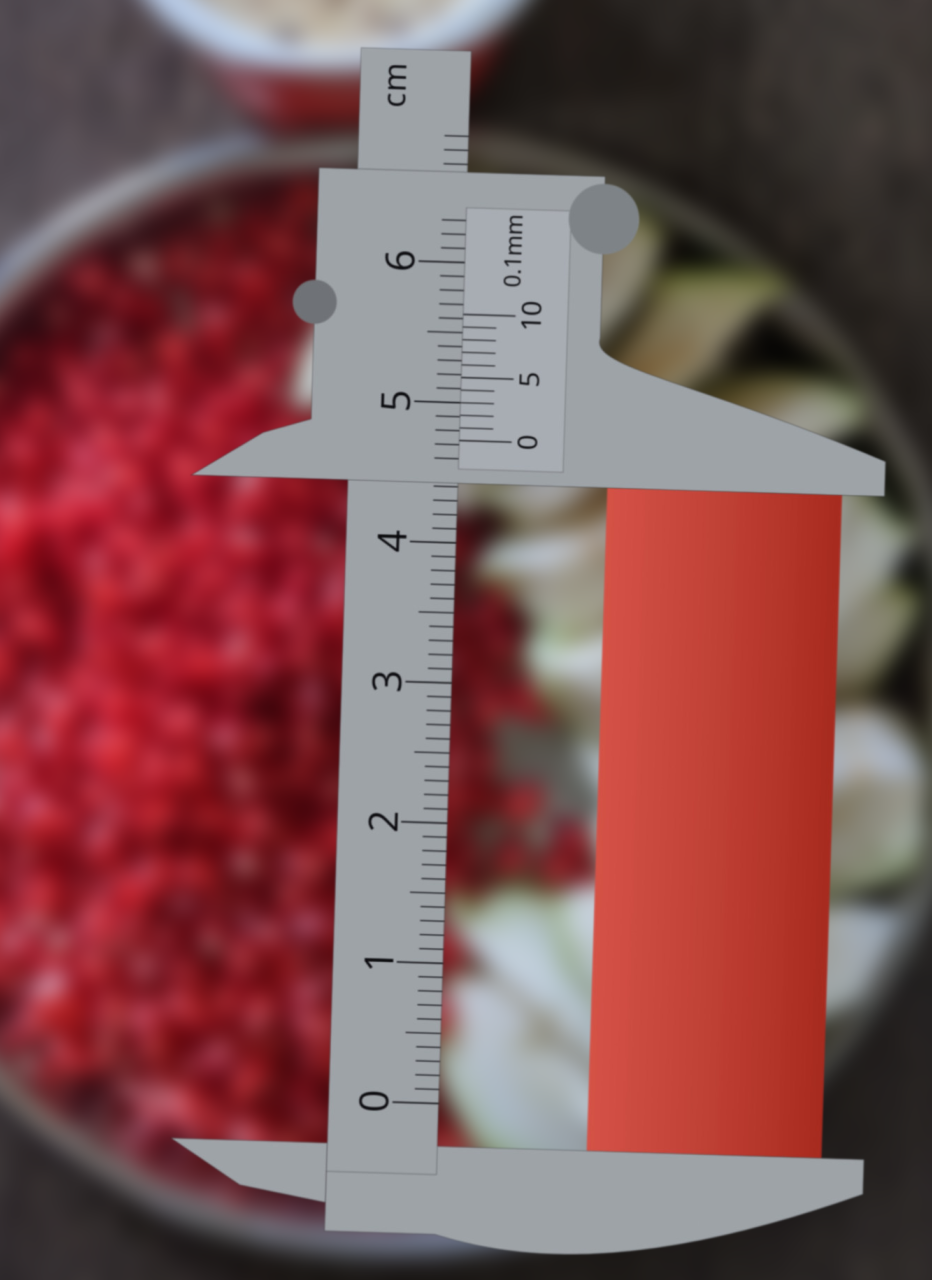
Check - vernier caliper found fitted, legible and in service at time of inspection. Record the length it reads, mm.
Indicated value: 47.3 mm
